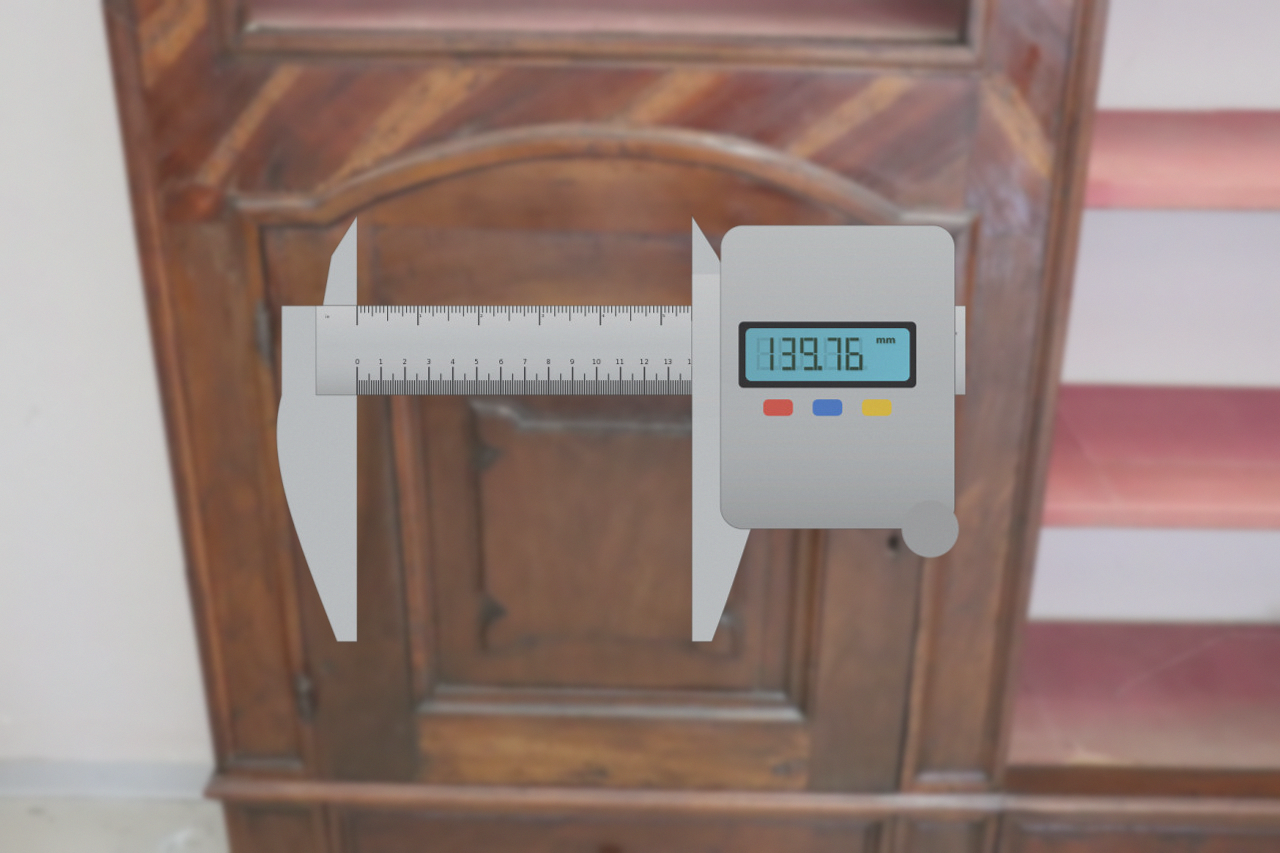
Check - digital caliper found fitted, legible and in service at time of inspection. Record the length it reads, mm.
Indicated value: 139.76 mm
